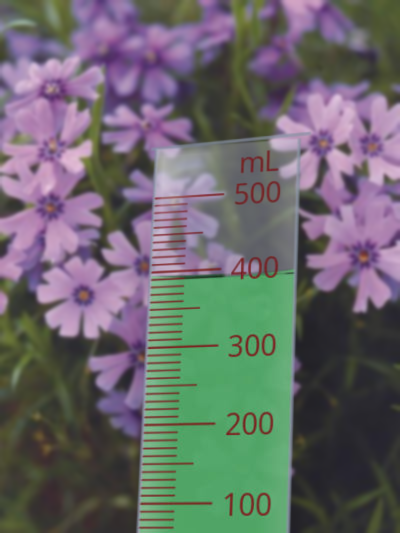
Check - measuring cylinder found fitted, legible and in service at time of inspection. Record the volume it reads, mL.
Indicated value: 390 mL
